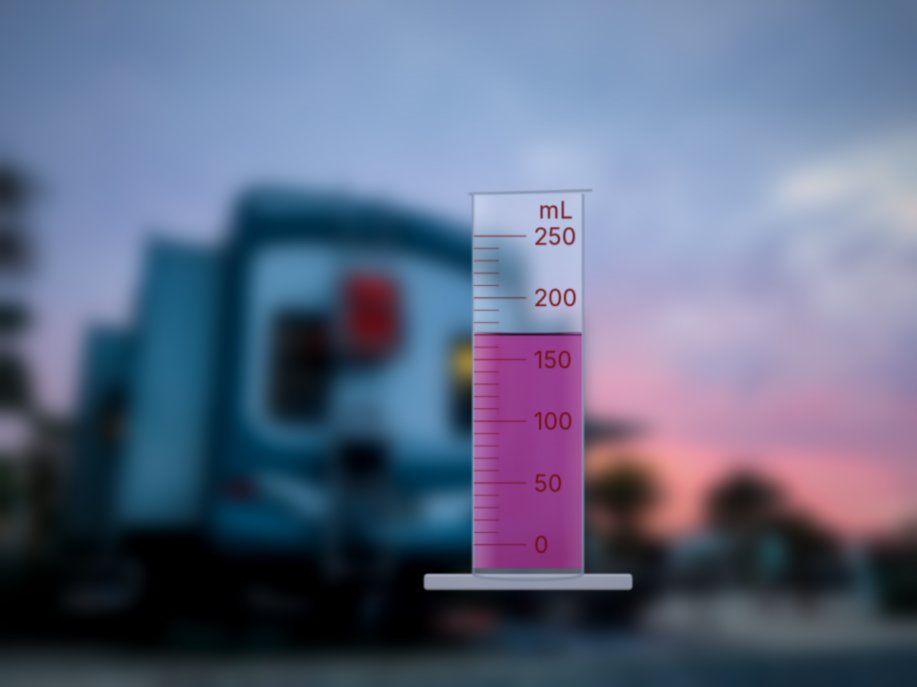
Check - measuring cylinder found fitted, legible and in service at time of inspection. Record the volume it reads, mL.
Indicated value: 170 mL
